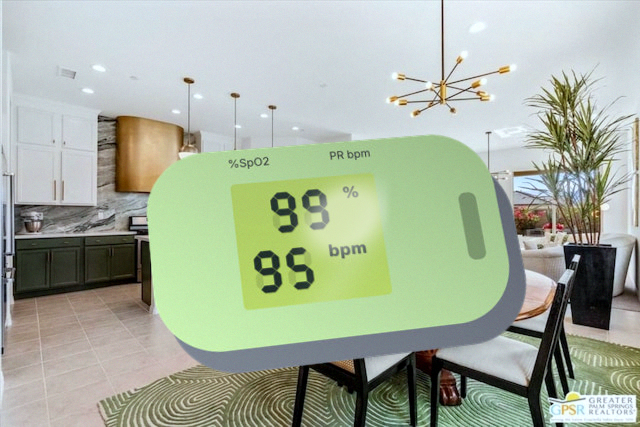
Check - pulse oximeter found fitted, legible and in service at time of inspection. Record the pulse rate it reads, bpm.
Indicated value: 95 bpm
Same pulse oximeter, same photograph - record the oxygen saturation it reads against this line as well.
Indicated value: 99 %
